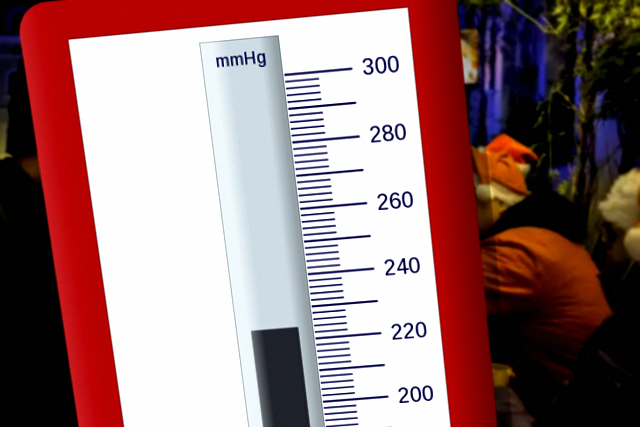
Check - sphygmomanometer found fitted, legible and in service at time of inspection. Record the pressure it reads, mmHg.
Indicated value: 224 mmHg
